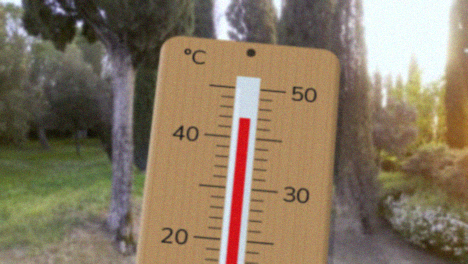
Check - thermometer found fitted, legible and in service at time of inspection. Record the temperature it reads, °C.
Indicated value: 44 °C
